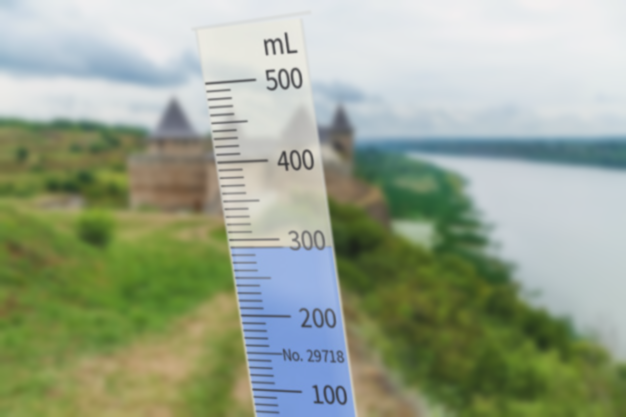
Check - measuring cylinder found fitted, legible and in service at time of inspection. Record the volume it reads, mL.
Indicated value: 290 mL
